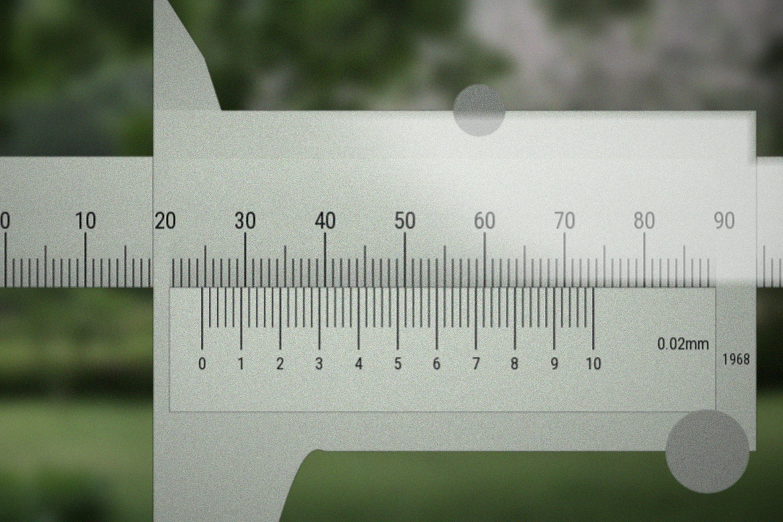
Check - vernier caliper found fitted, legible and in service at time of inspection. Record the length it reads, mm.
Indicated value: 24.6 mm
